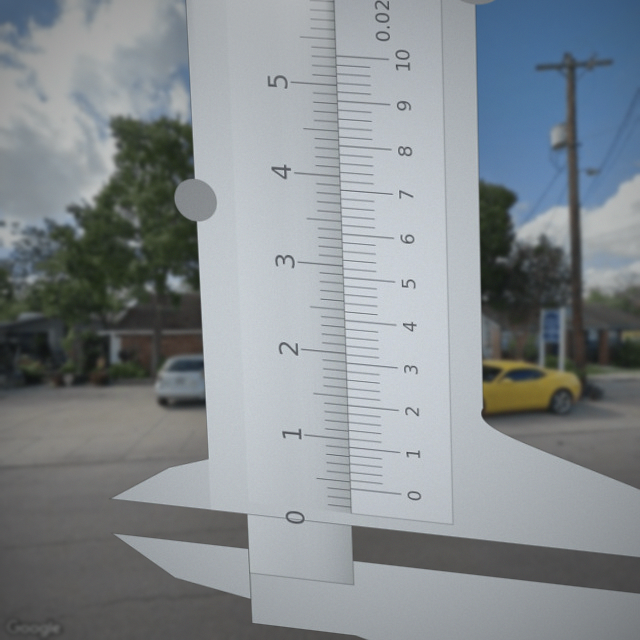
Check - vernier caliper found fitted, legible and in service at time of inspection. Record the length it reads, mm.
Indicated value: 4.2 mm
